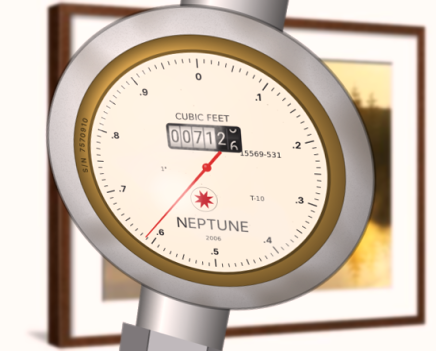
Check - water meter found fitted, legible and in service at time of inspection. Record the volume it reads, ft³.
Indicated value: 7125.61 ft³
